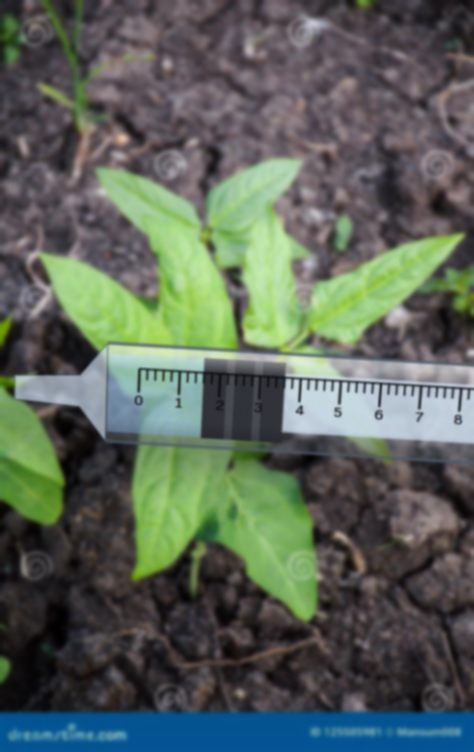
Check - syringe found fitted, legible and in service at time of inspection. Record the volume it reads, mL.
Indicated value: 1.6 mL
